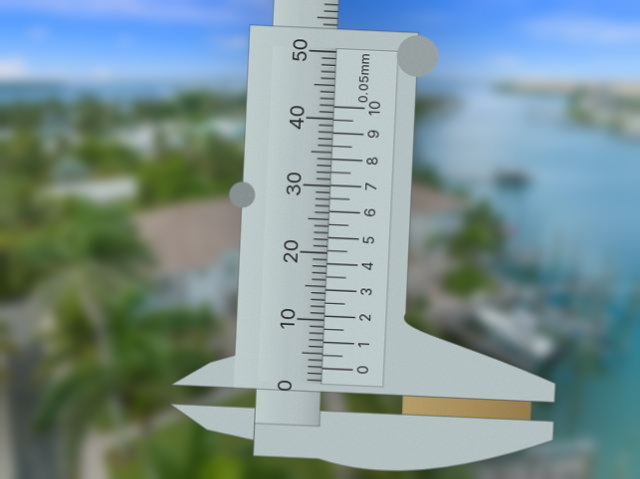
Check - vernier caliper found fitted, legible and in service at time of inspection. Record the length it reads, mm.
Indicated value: 2.8 mm
